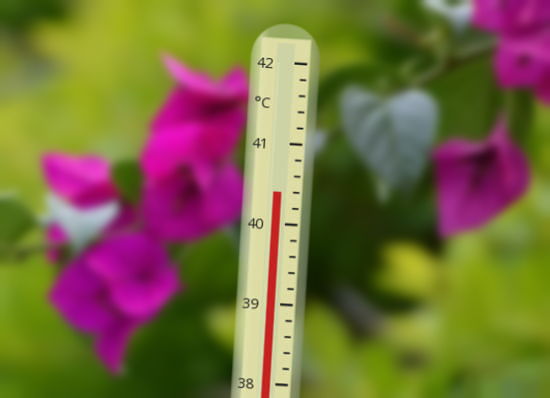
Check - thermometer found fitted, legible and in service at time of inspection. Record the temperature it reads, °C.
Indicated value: 40.4 °C
